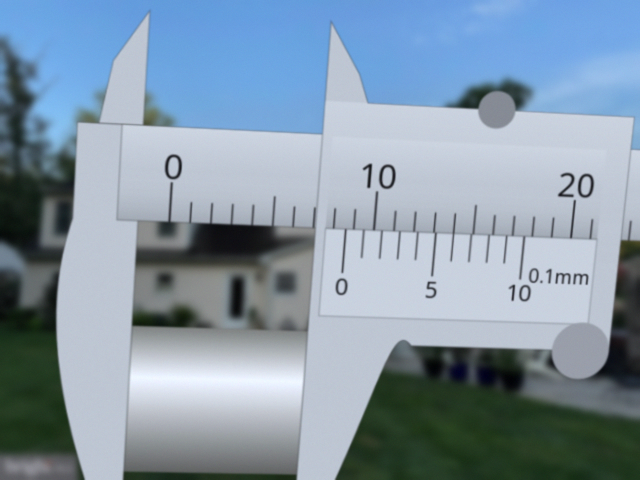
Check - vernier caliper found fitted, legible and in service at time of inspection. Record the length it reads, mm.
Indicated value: 8.6 mm
